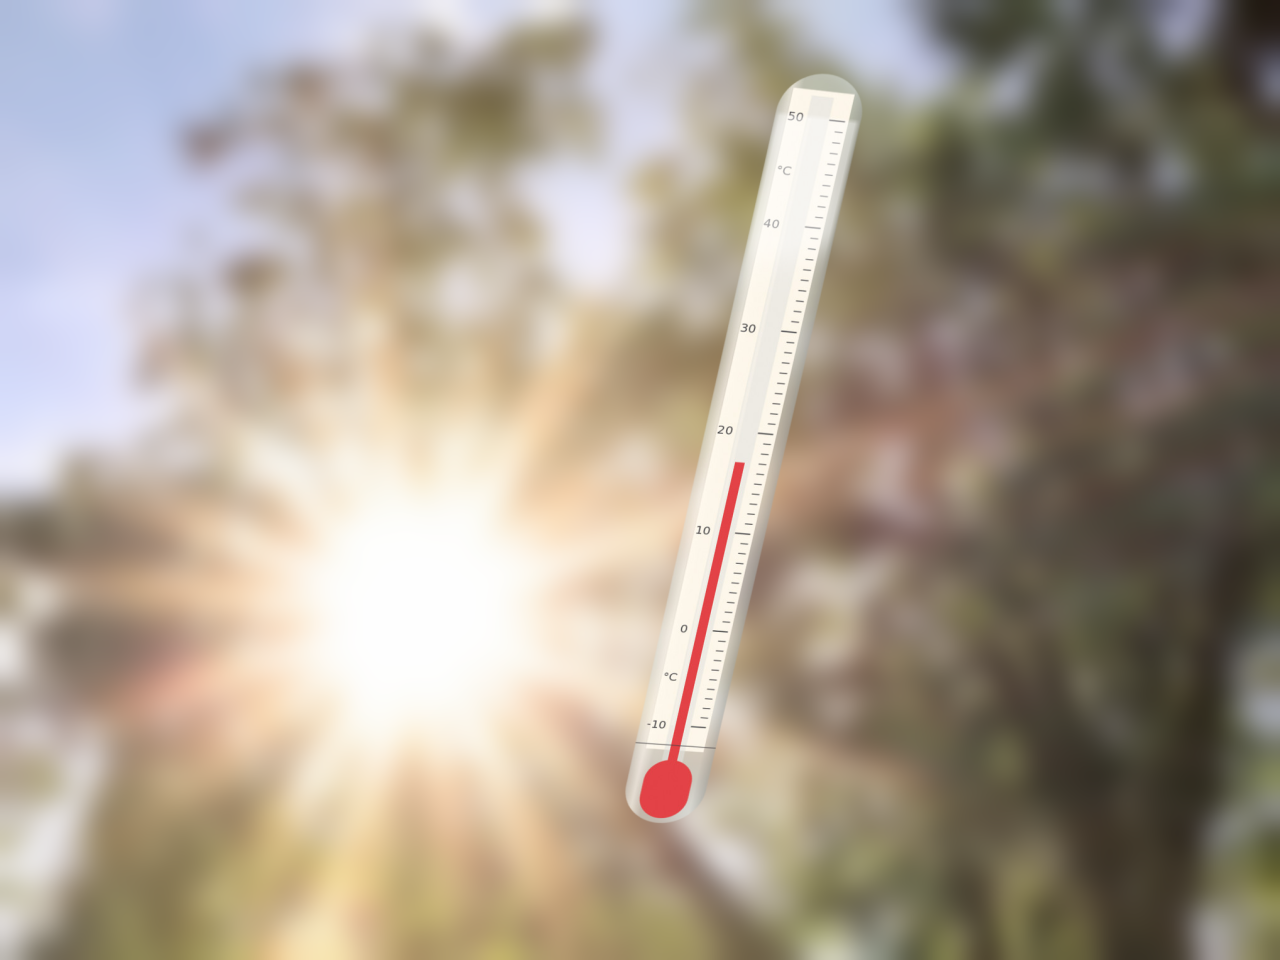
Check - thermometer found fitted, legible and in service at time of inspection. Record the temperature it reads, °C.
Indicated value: 17 °C
